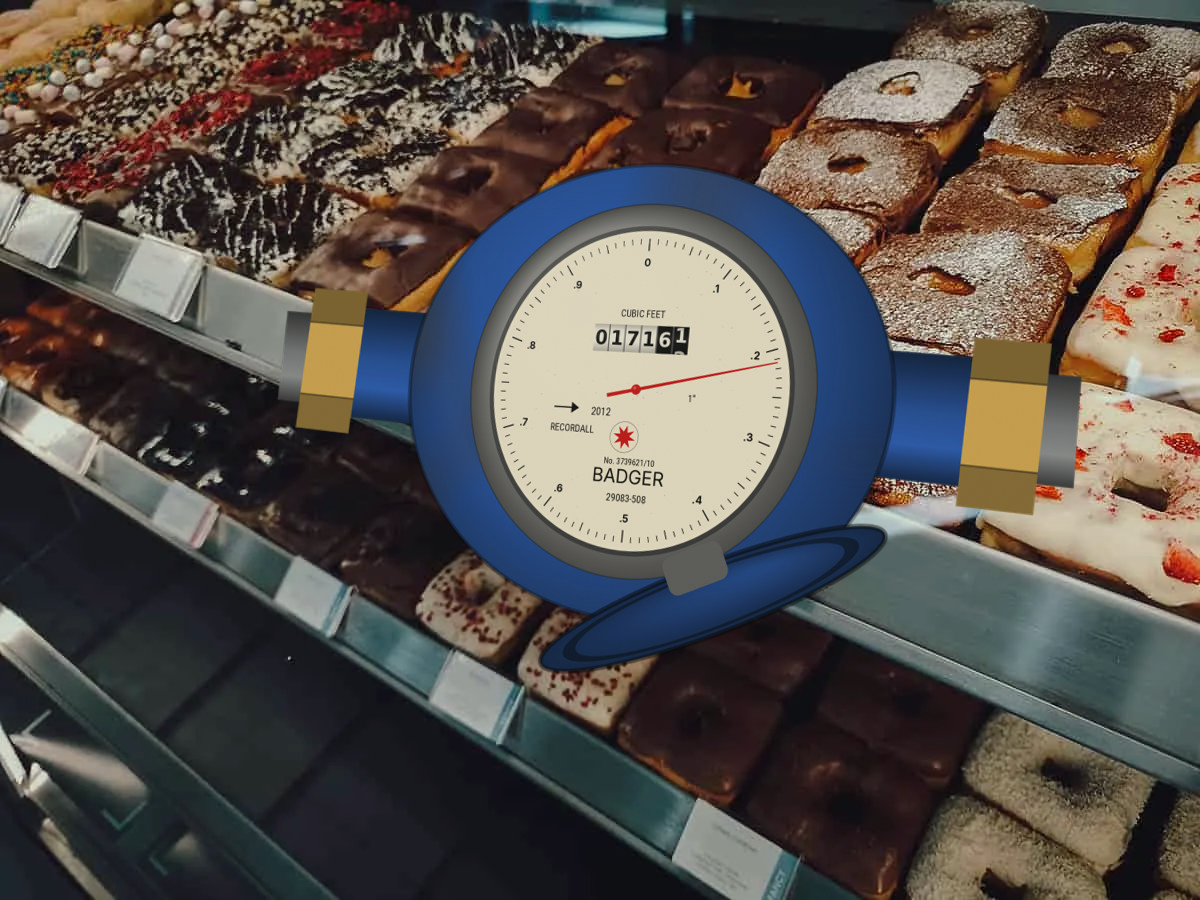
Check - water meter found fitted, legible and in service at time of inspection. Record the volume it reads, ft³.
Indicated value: 17161.21 ft³
